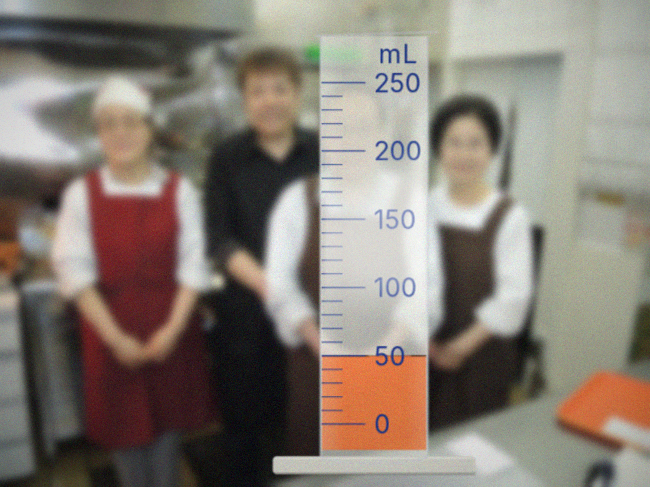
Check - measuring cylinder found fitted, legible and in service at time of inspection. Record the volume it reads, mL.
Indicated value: 50 mL
